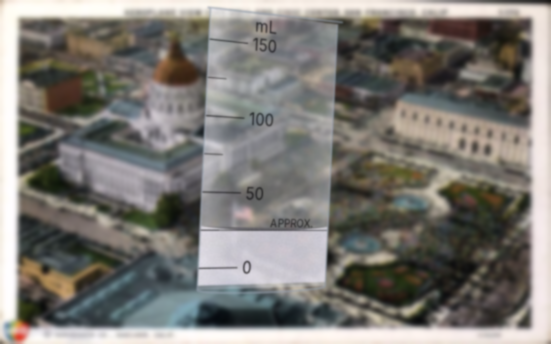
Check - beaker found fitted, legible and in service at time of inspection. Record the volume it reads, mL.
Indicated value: 25 mL
